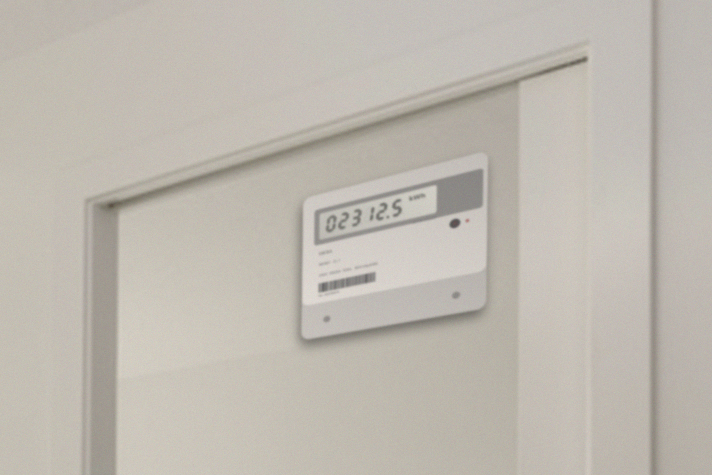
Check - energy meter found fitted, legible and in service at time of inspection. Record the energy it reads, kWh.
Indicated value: 2312.5 kWh
